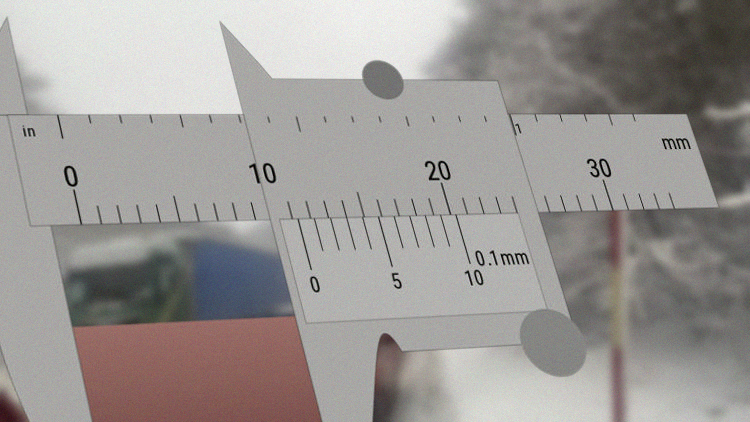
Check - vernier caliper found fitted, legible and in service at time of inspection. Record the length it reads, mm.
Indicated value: 11.3 mm
